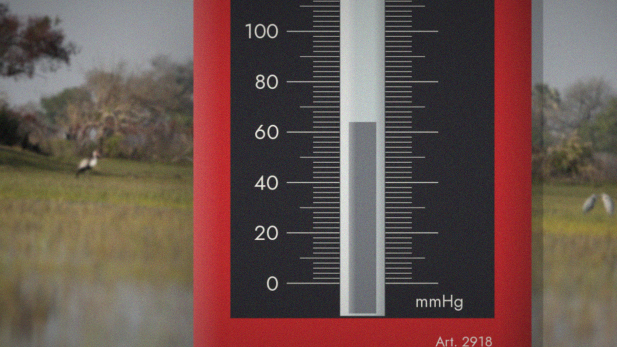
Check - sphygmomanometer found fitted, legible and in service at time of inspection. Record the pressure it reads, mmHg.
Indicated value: 64 mmHg
